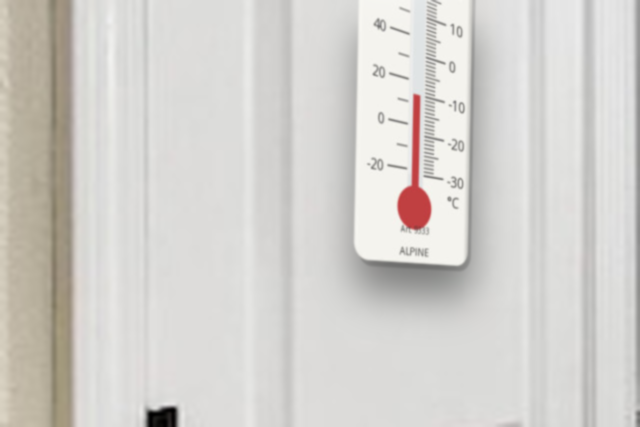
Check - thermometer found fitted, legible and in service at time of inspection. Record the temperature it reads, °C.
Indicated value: -10 °C
